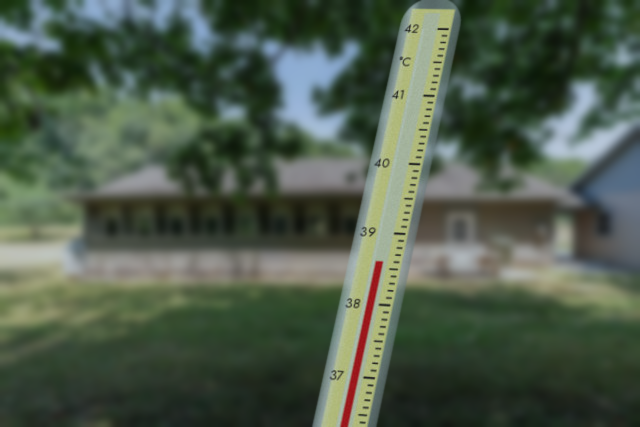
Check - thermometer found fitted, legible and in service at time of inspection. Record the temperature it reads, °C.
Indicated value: 38.6 °C
